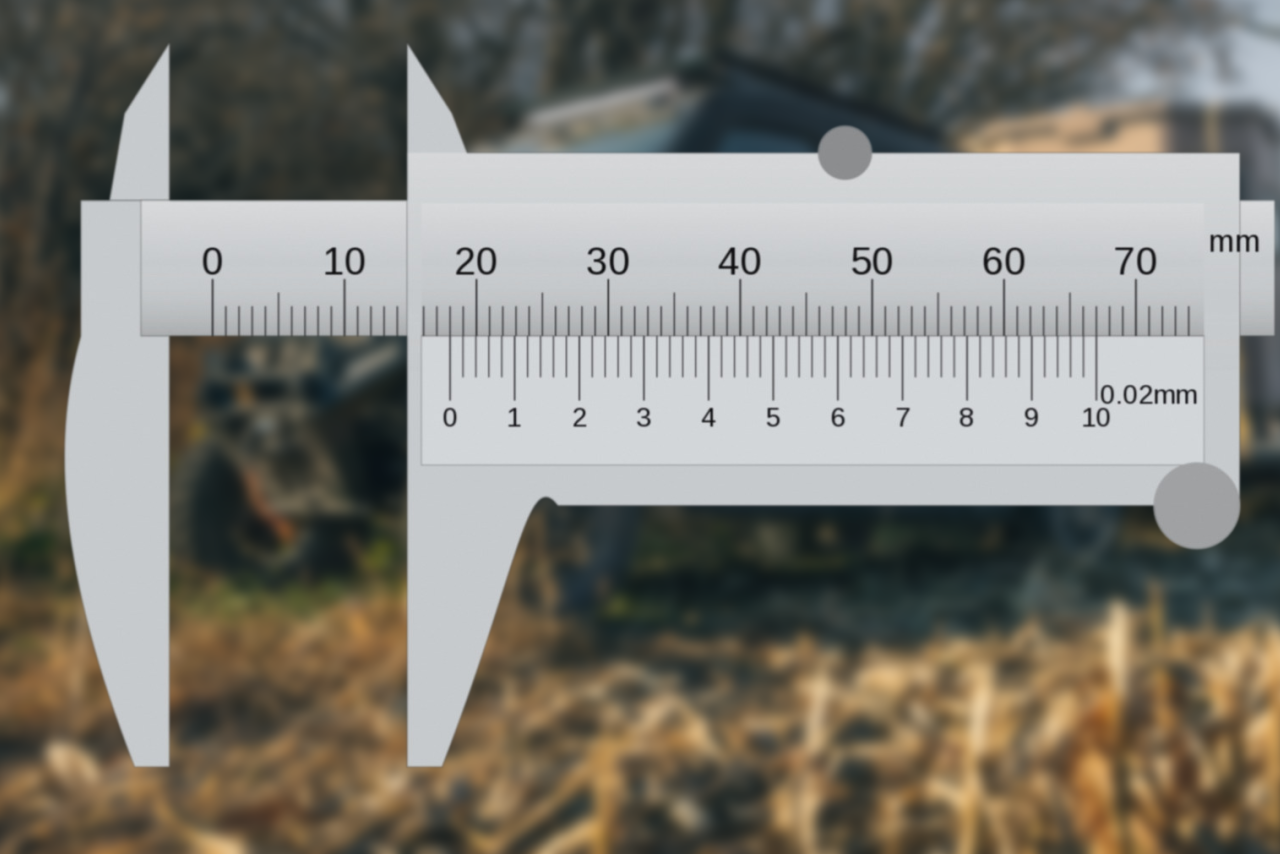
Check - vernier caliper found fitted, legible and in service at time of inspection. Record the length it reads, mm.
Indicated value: 18.0 mm
